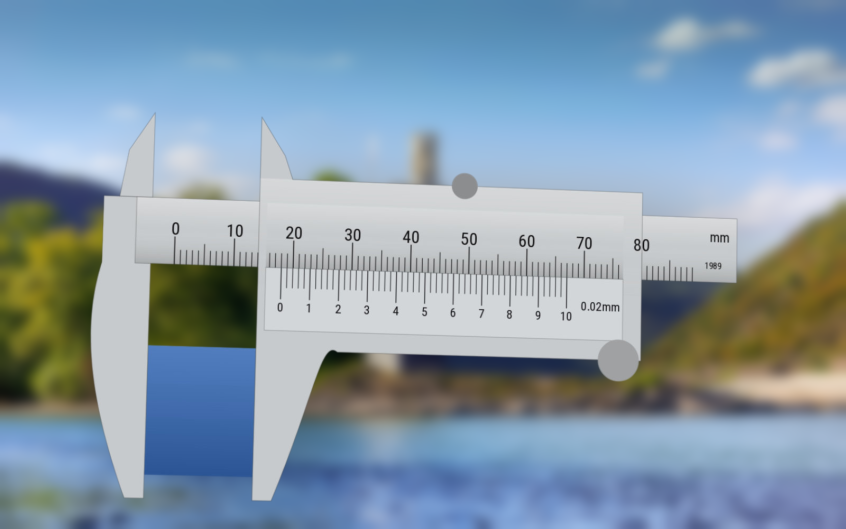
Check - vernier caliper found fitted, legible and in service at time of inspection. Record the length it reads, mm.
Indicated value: 18.0 mm
